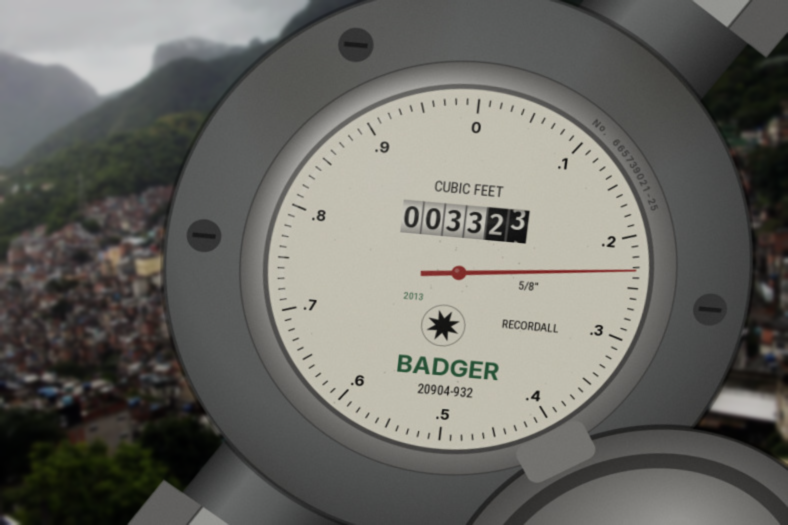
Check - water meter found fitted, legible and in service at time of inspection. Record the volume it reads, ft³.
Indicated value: 3323.23 ft³
